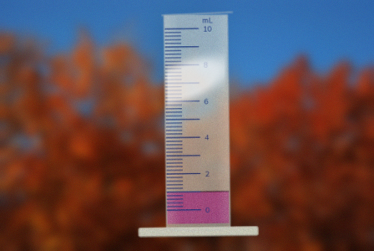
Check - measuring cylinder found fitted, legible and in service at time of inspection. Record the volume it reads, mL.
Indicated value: 1 mL
